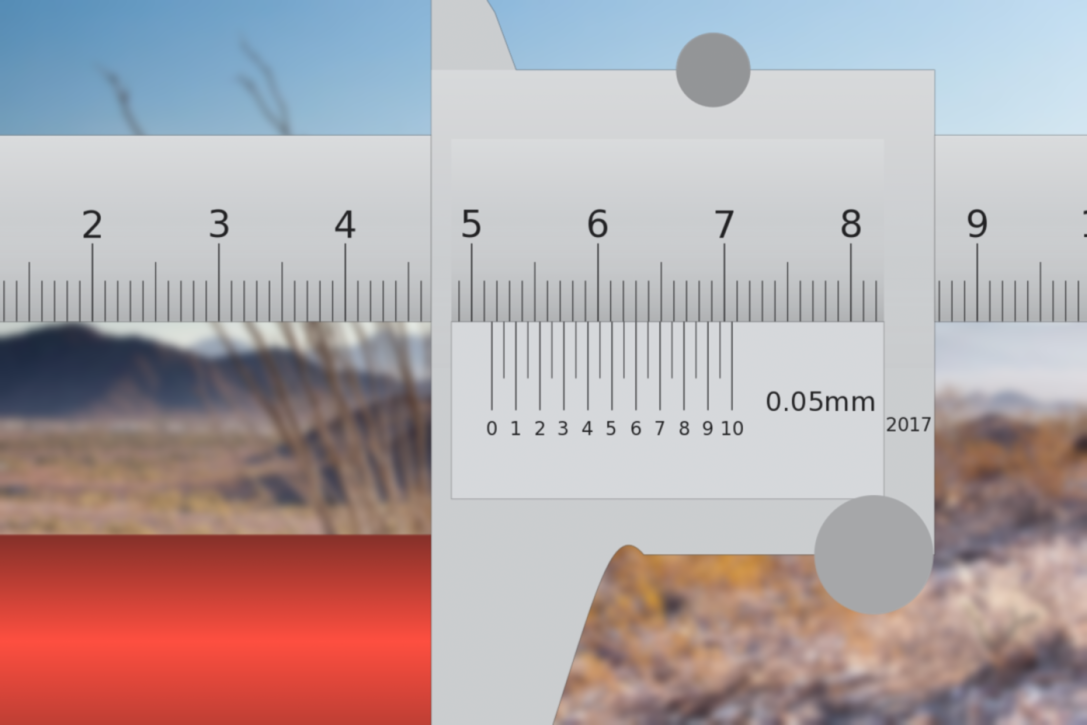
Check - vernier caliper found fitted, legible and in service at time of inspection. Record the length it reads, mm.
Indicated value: 51.6 mm
